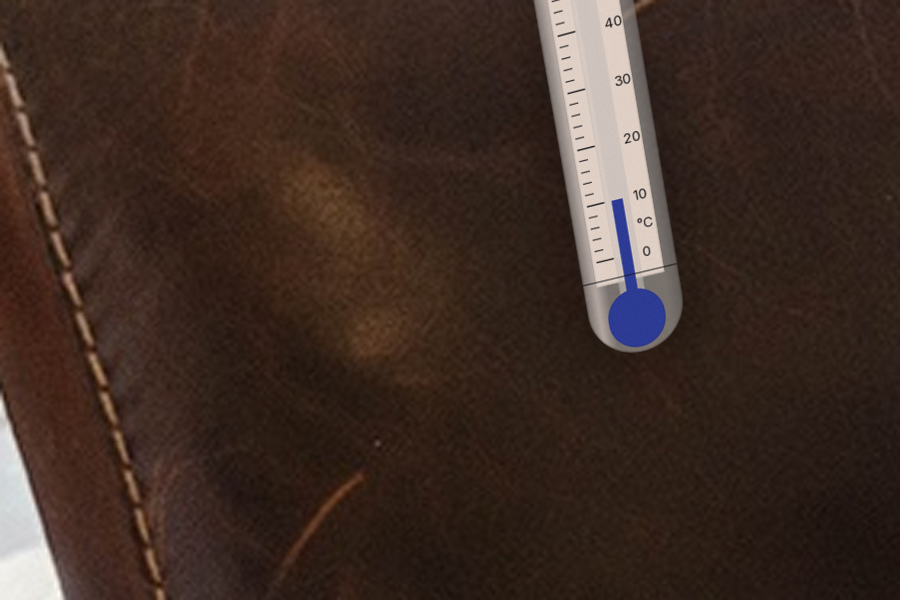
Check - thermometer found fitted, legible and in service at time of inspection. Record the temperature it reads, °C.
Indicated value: 10 °C
